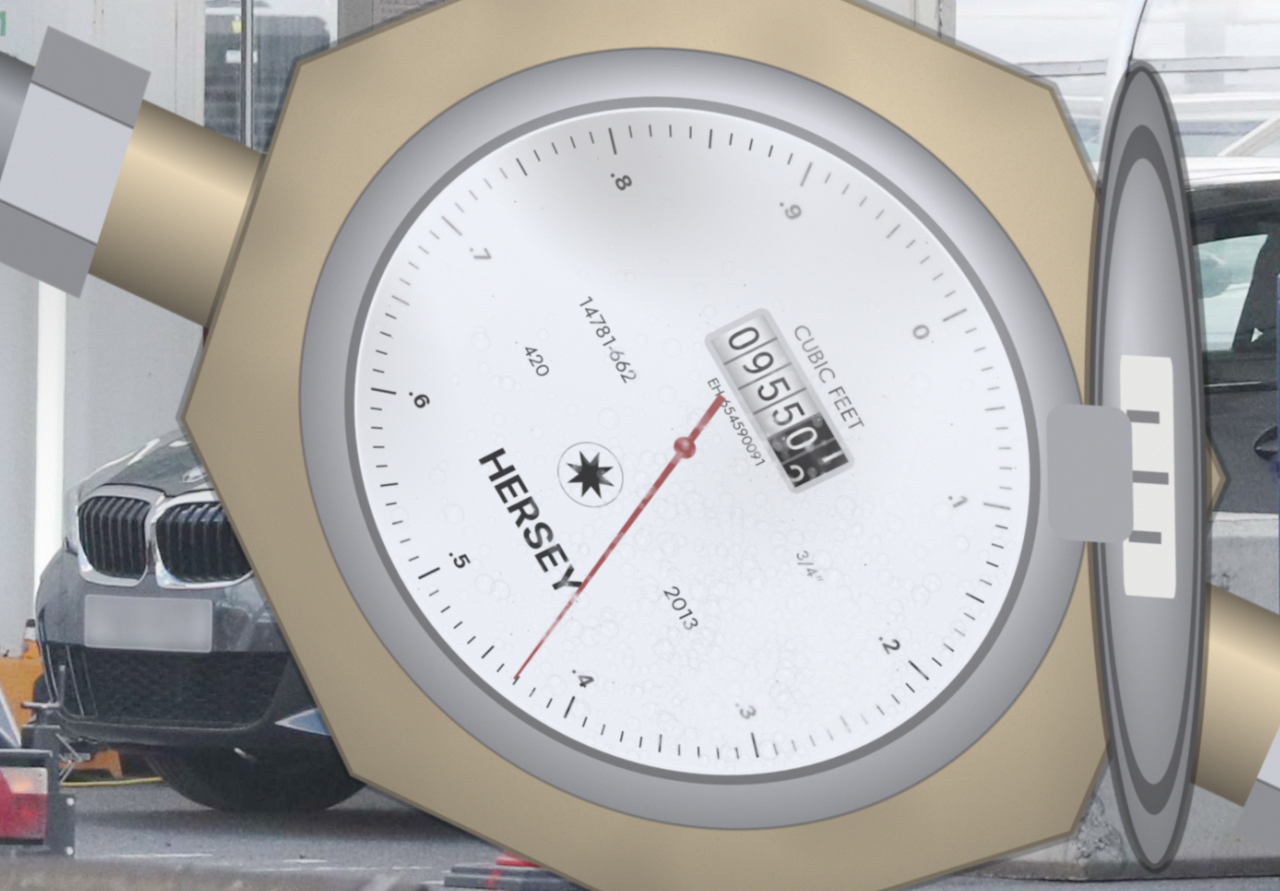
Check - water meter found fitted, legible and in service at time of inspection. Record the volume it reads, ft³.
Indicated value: 95501.43 ft³
